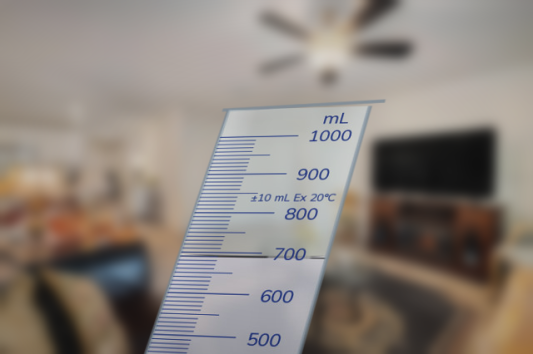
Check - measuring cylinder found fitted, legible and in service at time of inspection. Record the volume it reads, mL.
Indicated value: 690 mL
